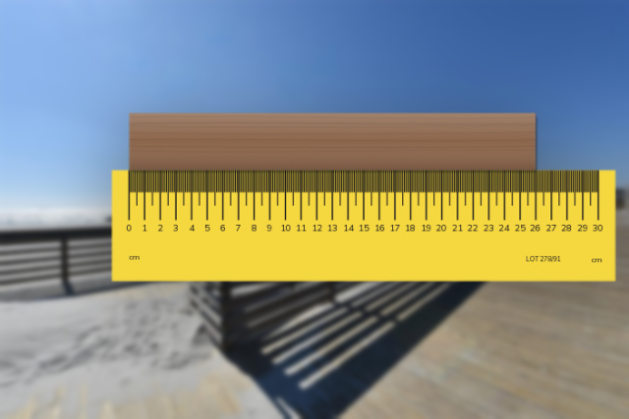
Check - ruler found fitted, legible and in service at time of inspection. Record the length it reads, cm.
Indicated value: 26 cm
